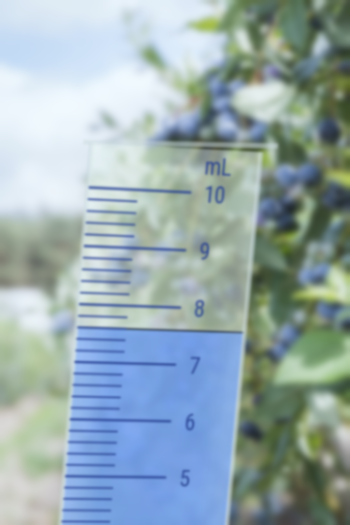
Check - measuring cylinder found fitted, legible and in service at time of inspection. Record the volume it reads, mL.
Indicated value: 7.6 mL
